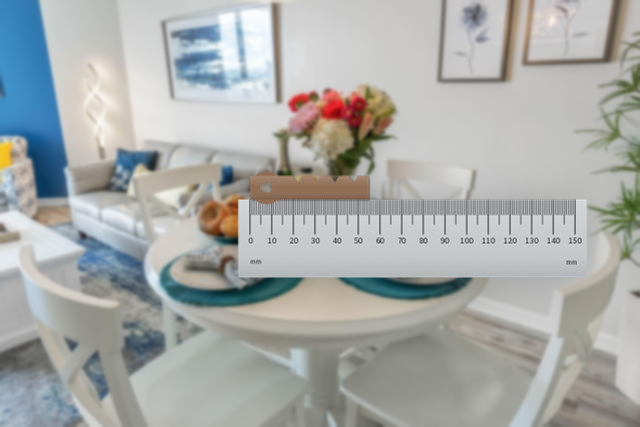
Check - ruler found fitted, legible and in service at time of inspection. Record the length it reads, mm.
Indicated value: 55 mm
